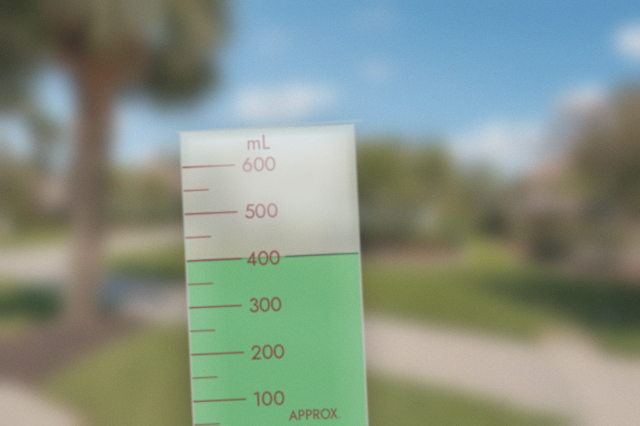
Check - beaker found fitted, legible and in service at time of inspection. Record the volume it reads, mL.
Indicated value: 400 mL
